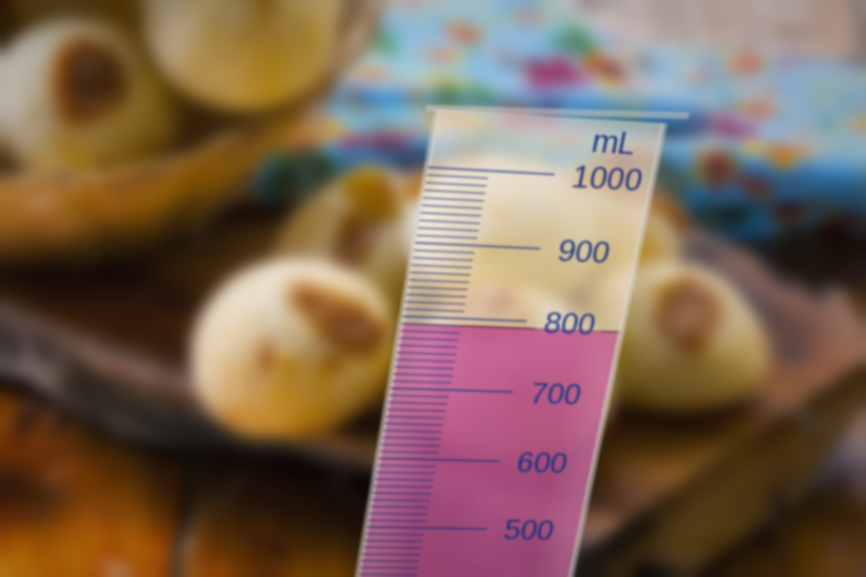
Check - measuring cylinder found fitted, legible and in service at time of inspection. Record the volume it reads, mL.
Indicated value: 790 mL
